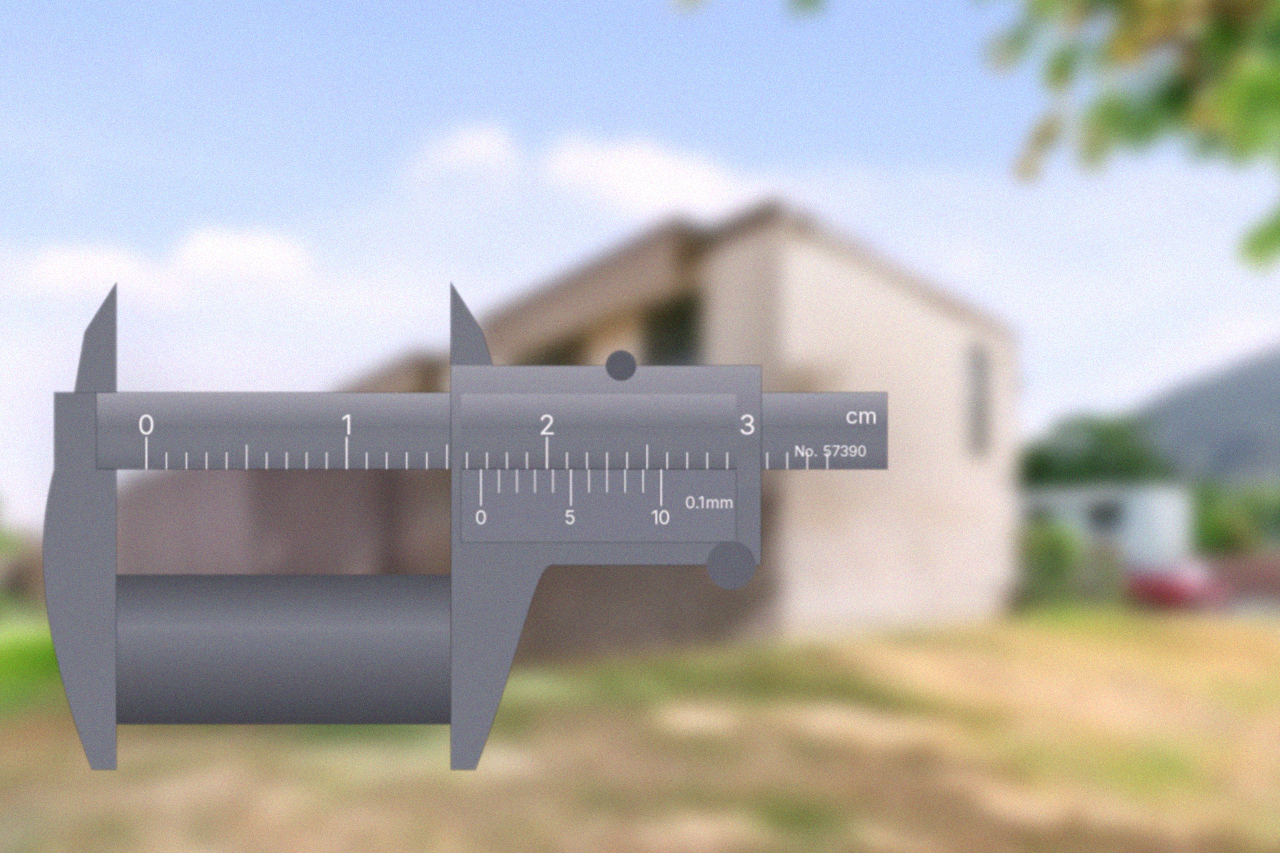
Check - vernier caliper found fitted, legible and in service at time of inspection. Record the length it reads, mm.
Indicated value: 16.7 mm
